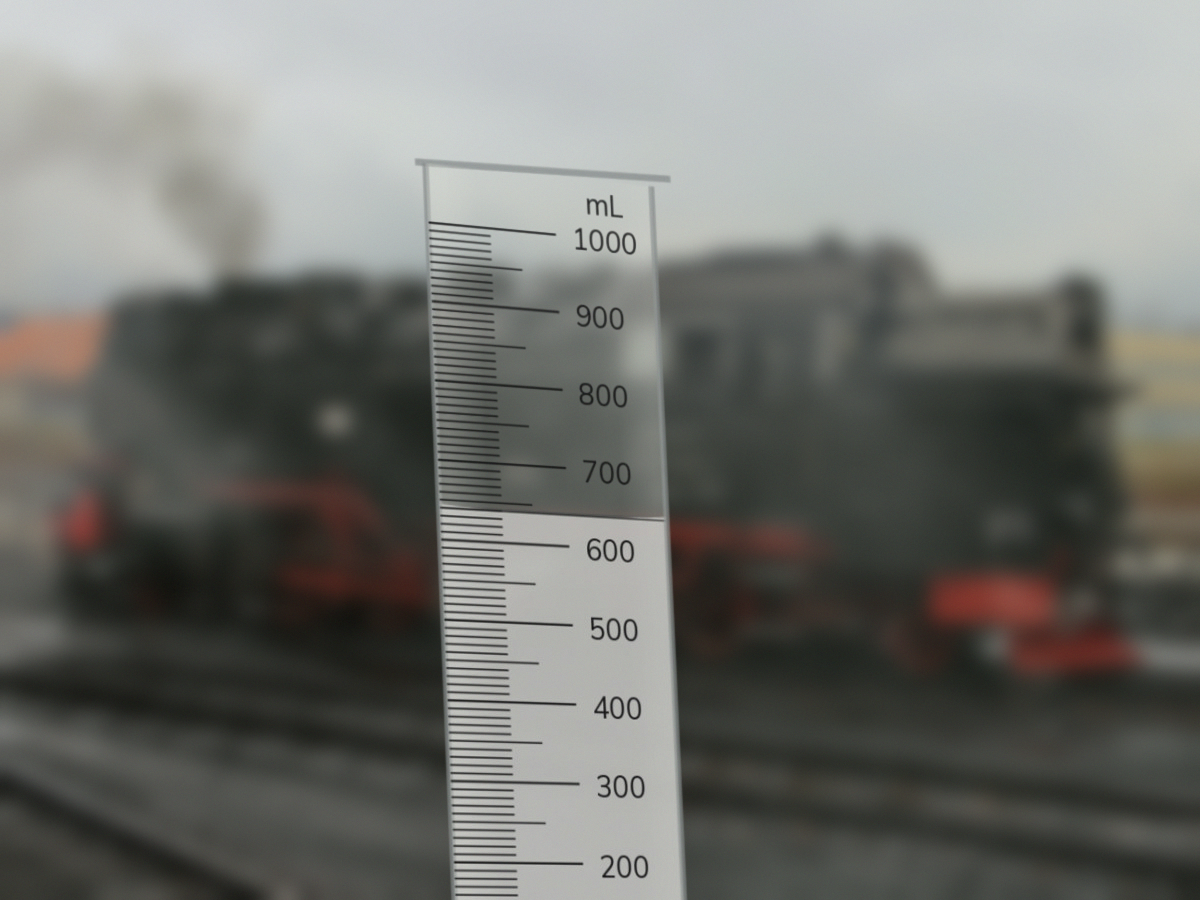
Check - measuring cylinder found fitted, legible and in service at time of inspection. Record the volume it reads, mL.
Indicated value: 640 mL
